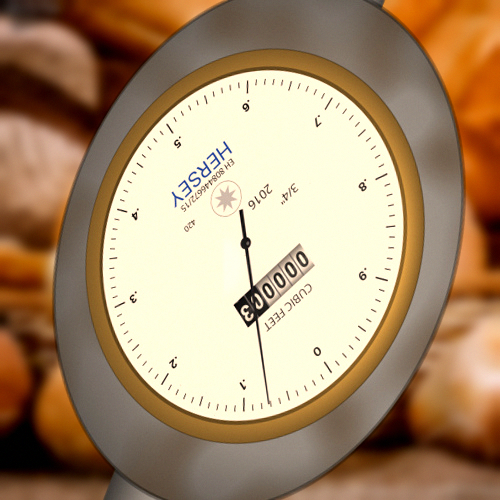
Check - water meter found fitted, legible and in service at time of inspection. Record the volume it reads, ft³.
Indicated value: 3.07 ft³
